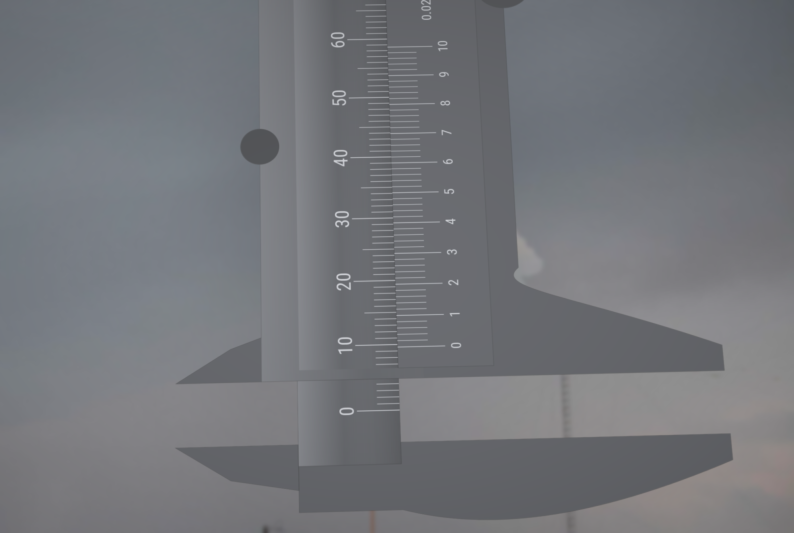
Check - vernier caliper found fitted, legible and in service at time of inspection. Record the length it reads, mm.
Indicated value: 9.6 mm
